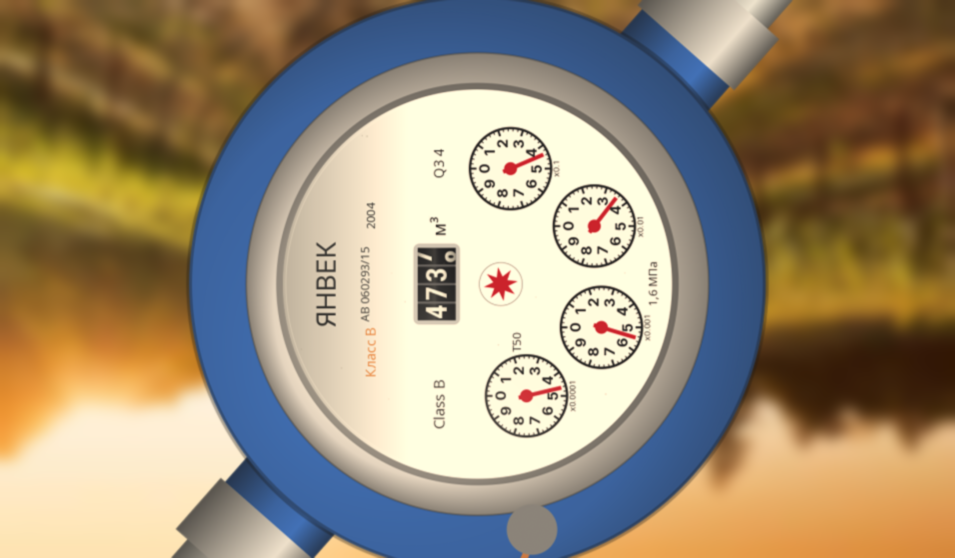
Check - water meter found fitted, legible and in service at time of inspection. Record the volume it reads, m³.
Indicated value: 4737.4354 m³
